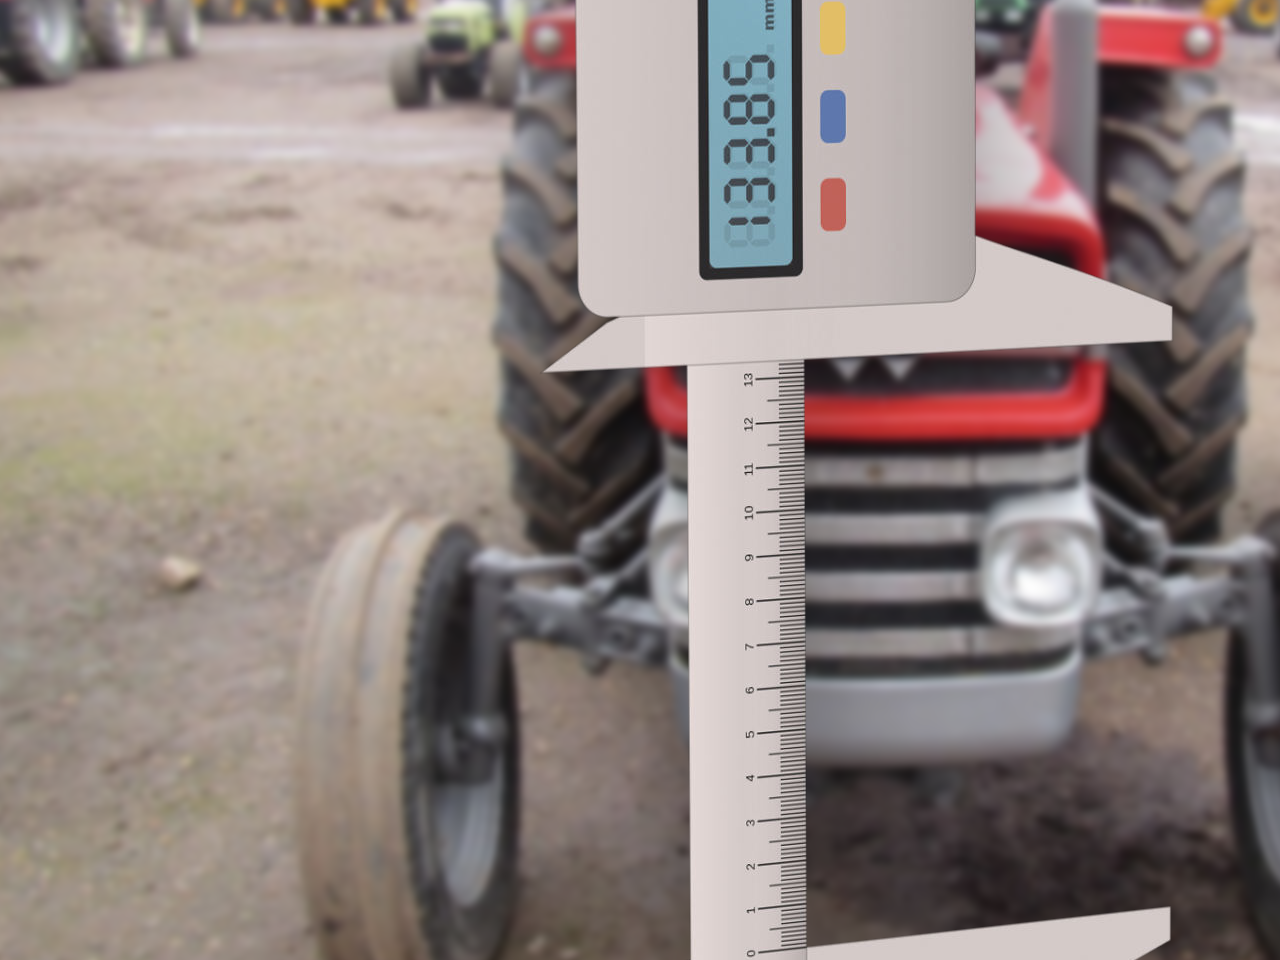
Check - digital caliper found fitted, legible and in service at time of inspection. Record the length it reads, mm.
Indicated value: 133.85 mm
